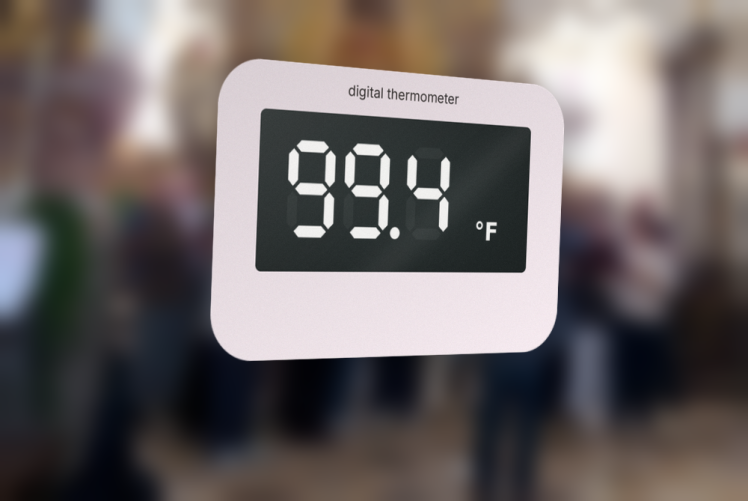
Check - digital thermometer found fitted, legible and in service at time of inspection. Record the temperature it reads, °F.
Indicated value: 99.4 °F
